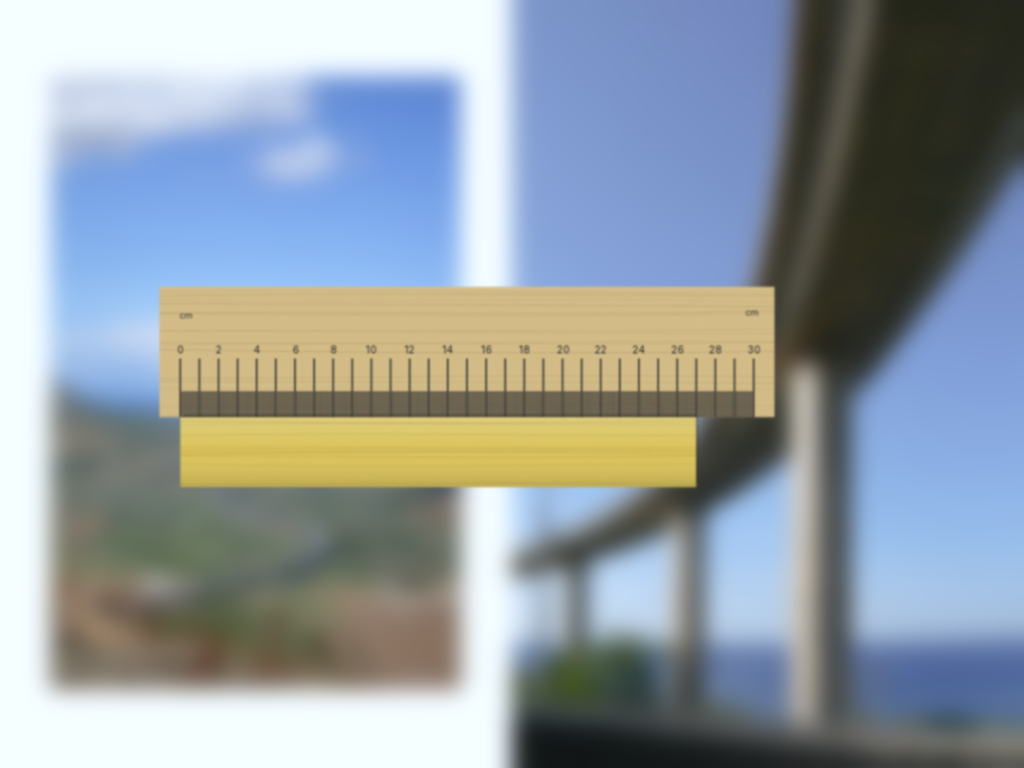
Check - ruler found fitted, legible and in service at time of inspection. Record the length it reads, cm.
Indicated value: 27 cm
